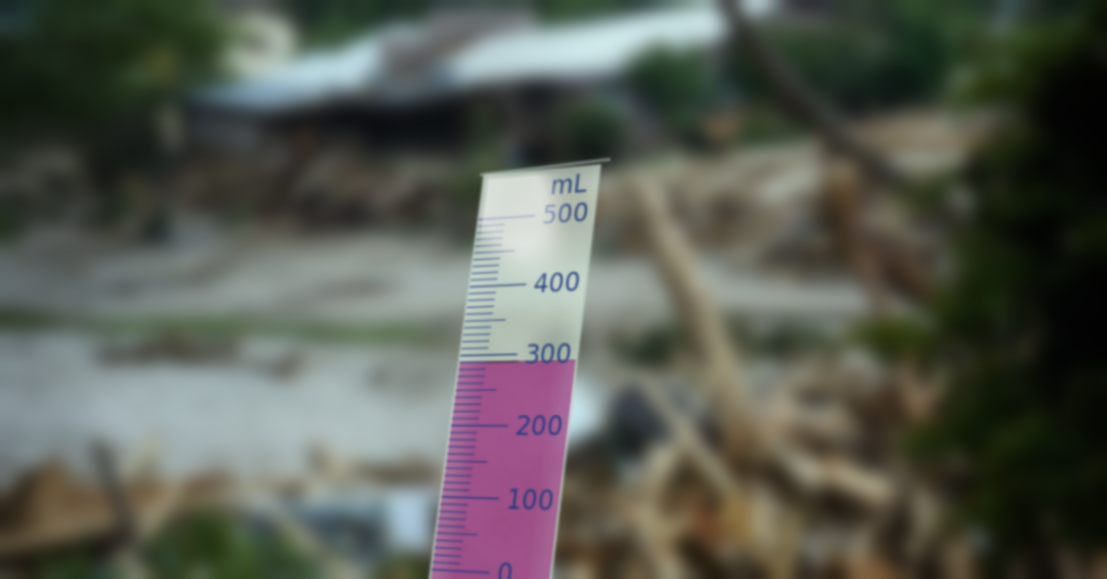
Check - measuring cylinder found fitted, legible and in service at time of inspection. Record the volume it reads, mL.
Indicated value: 290 mL
